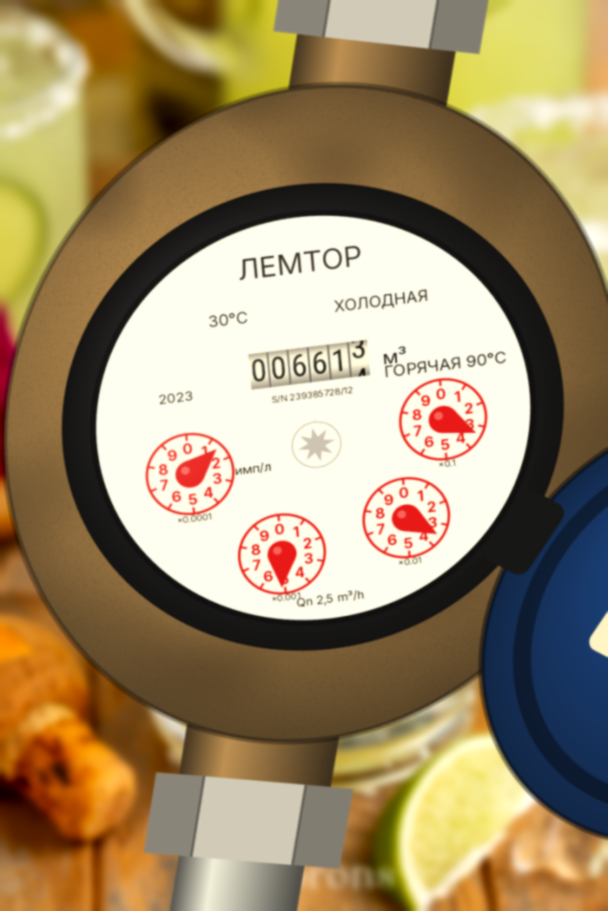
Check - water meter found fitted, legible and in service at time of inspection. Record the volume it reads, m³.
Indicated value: 6613.3351 m³
